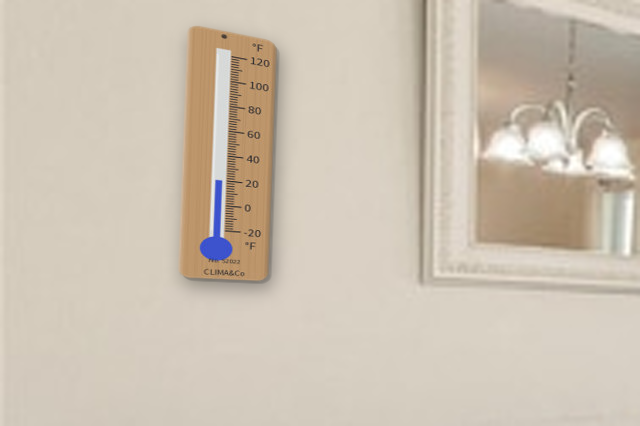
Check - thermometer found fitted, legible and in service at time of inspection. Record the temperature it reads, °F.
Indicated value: 20 °F
